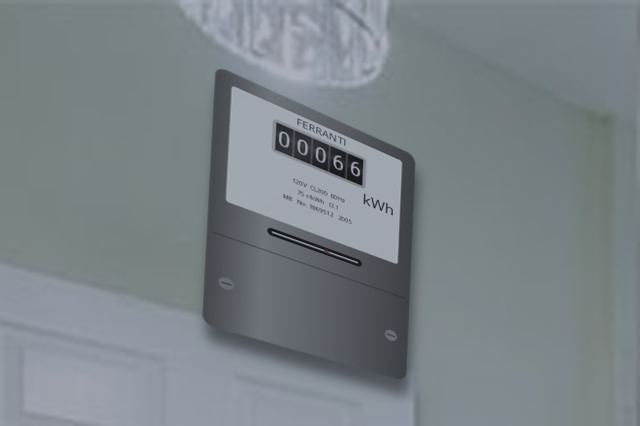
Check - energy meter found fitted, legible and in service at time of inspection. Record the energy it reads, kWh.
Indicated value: 66 kWh
